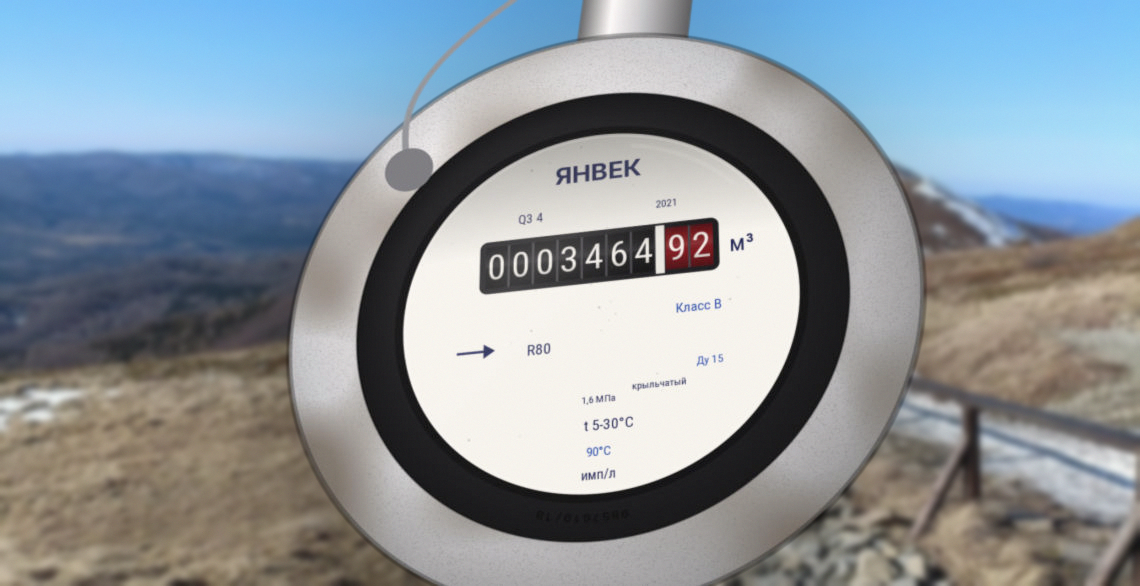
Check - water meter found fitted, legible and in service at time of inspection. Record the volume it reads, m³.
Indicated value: 3464.92 m³
